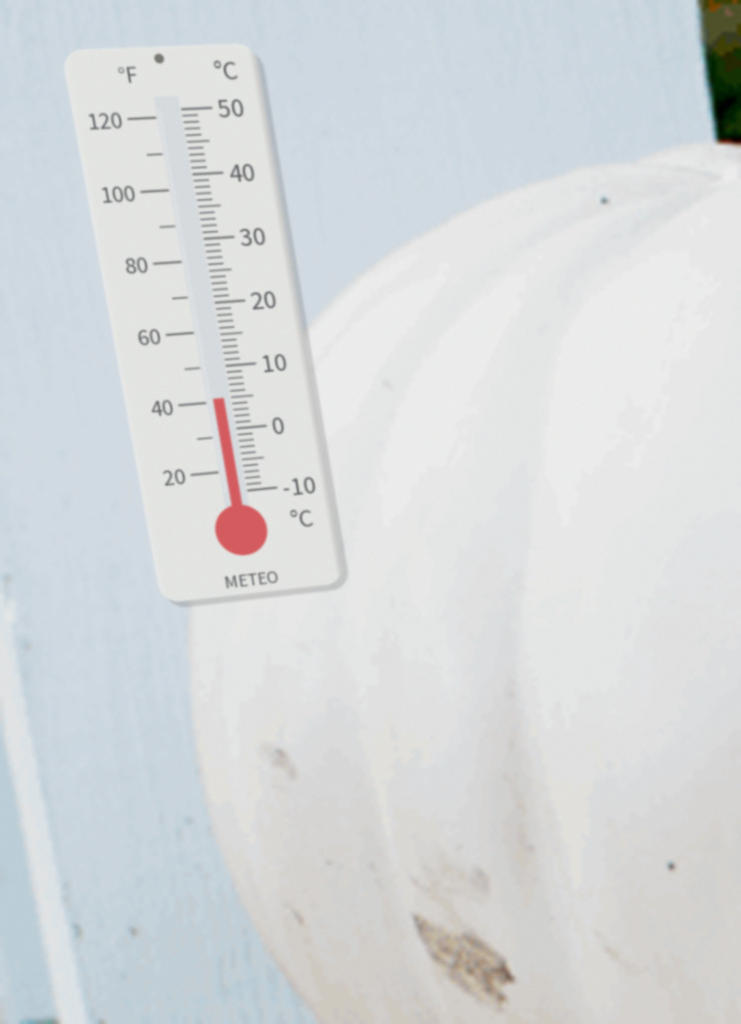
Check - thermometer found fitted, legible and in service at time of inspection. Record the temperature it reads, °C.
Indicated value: 5 °C
